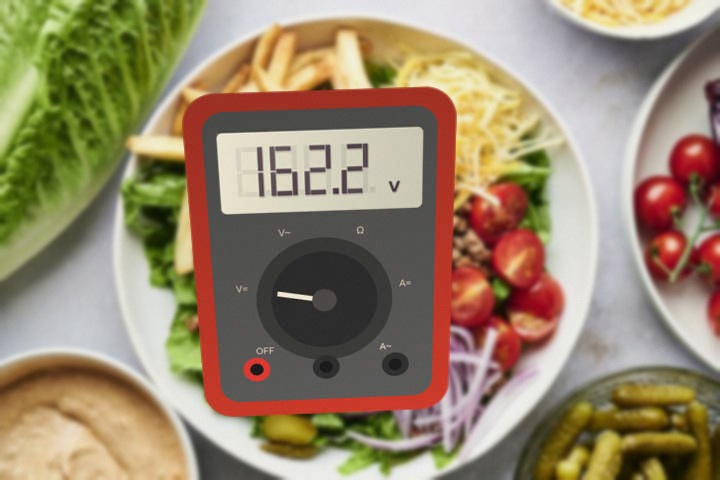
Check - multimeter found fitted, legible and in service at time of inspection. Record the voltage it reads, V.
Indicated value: 162.2 V
